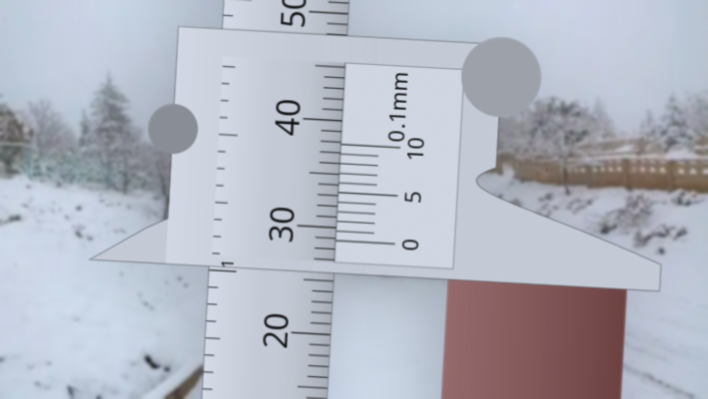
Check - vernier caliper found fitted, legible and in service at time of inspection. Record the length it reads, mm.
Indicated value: 28.8 mm
